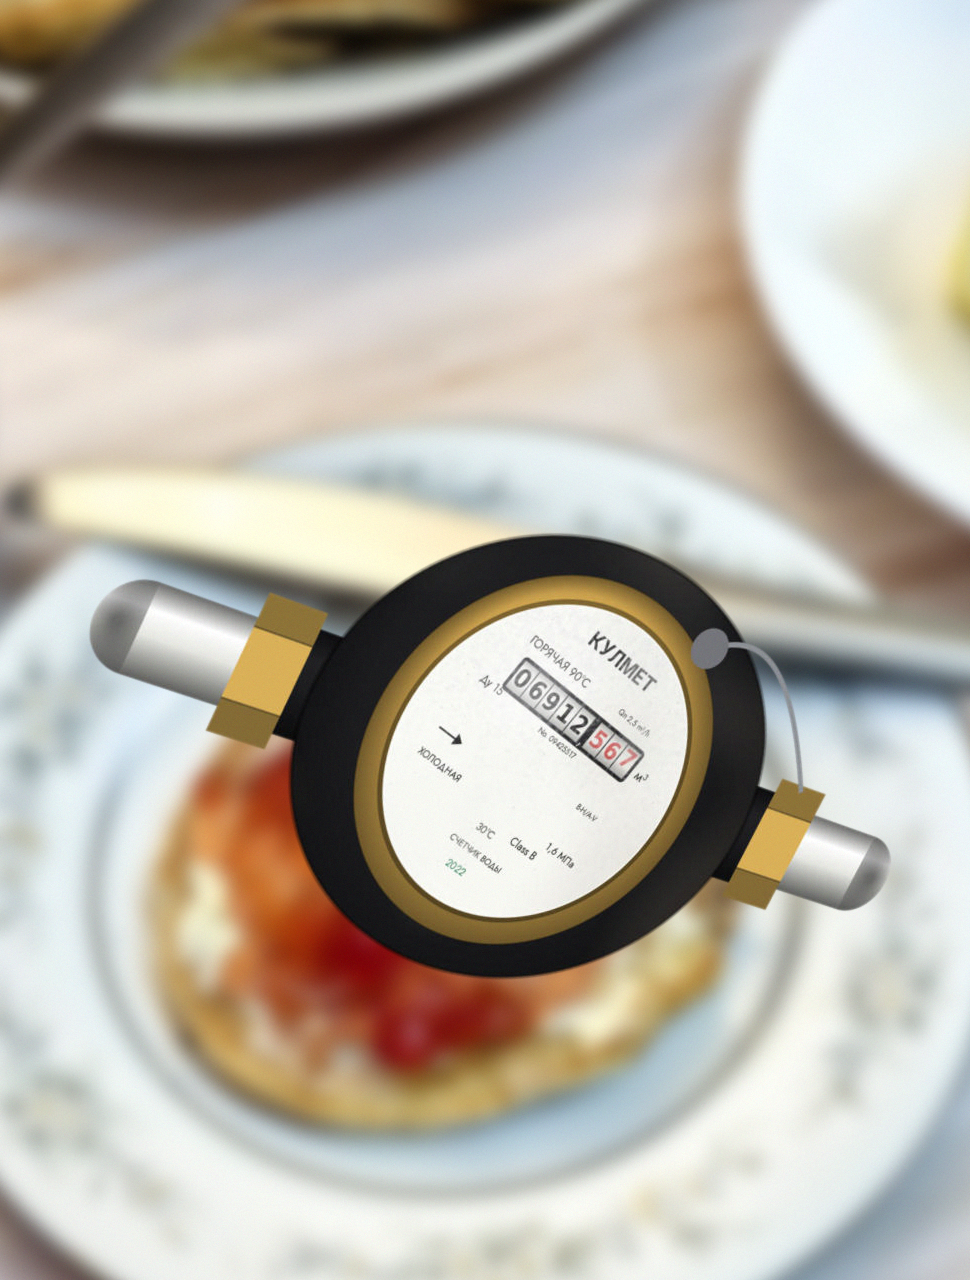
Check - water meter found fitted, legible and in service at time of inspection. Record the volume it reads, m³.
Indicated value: 6912.567 m³
